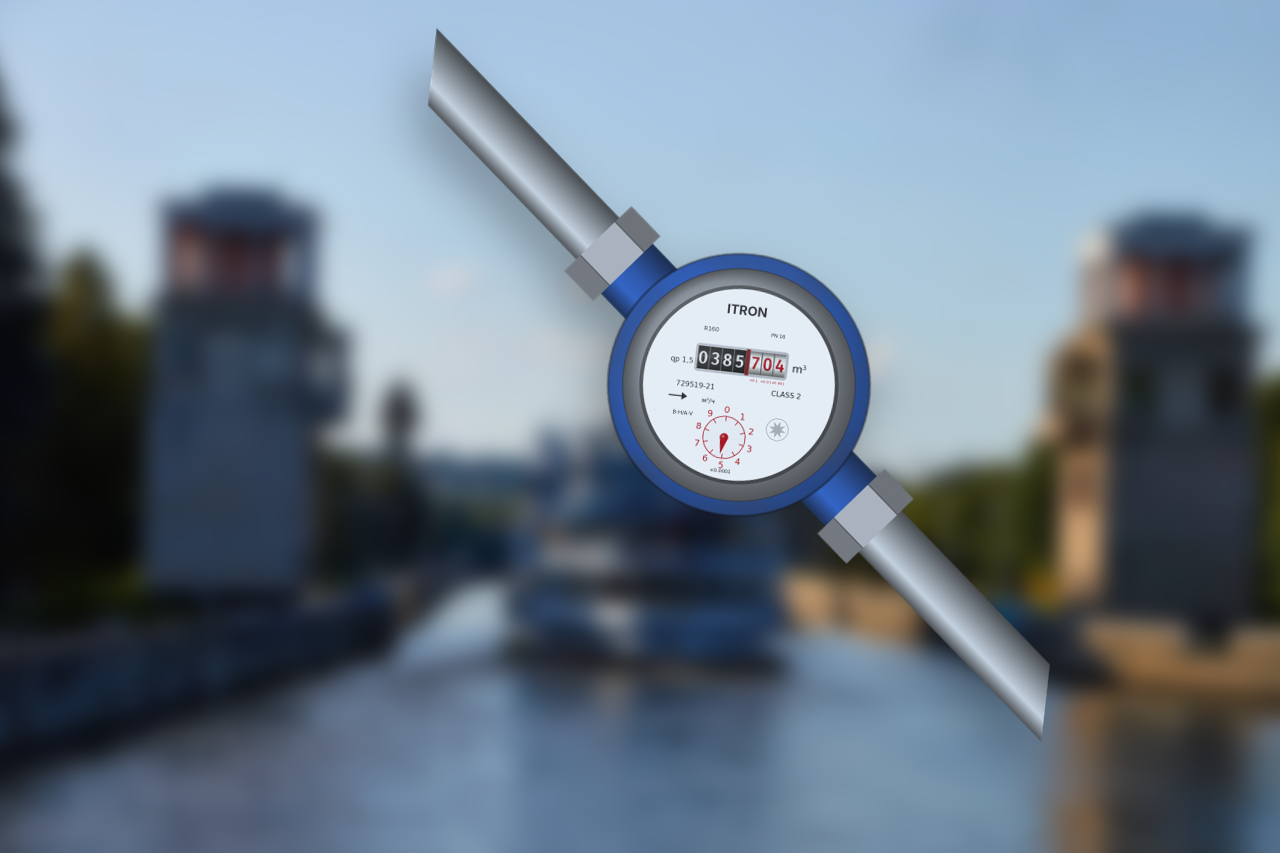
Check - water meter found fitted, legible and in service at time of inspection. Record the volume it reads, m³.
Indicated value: 385.7045 m³
